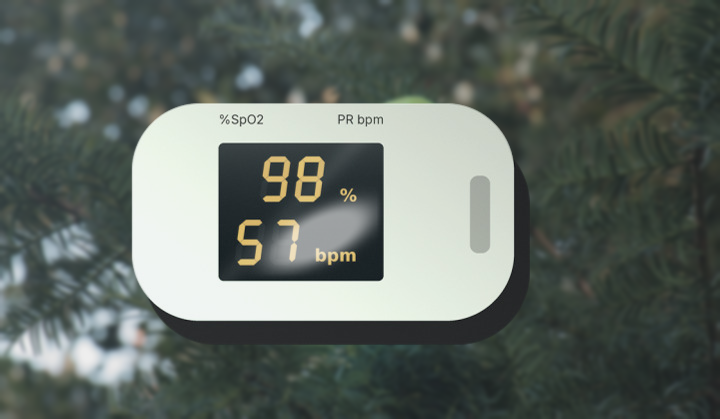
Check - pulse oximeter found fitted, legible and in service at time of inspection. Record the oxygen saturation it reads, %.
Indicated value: 98 %
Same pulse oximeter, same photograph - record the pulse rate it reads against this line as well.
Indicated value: 57 bpm
